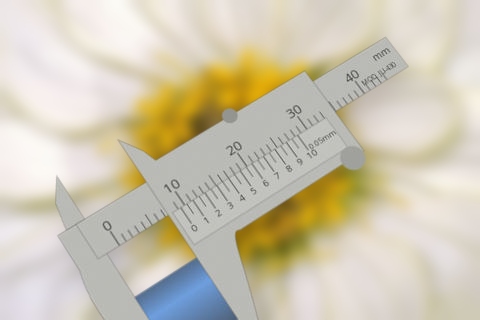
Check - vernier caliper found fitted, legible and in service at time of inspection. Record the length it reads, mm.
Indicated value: 9.4 mm
